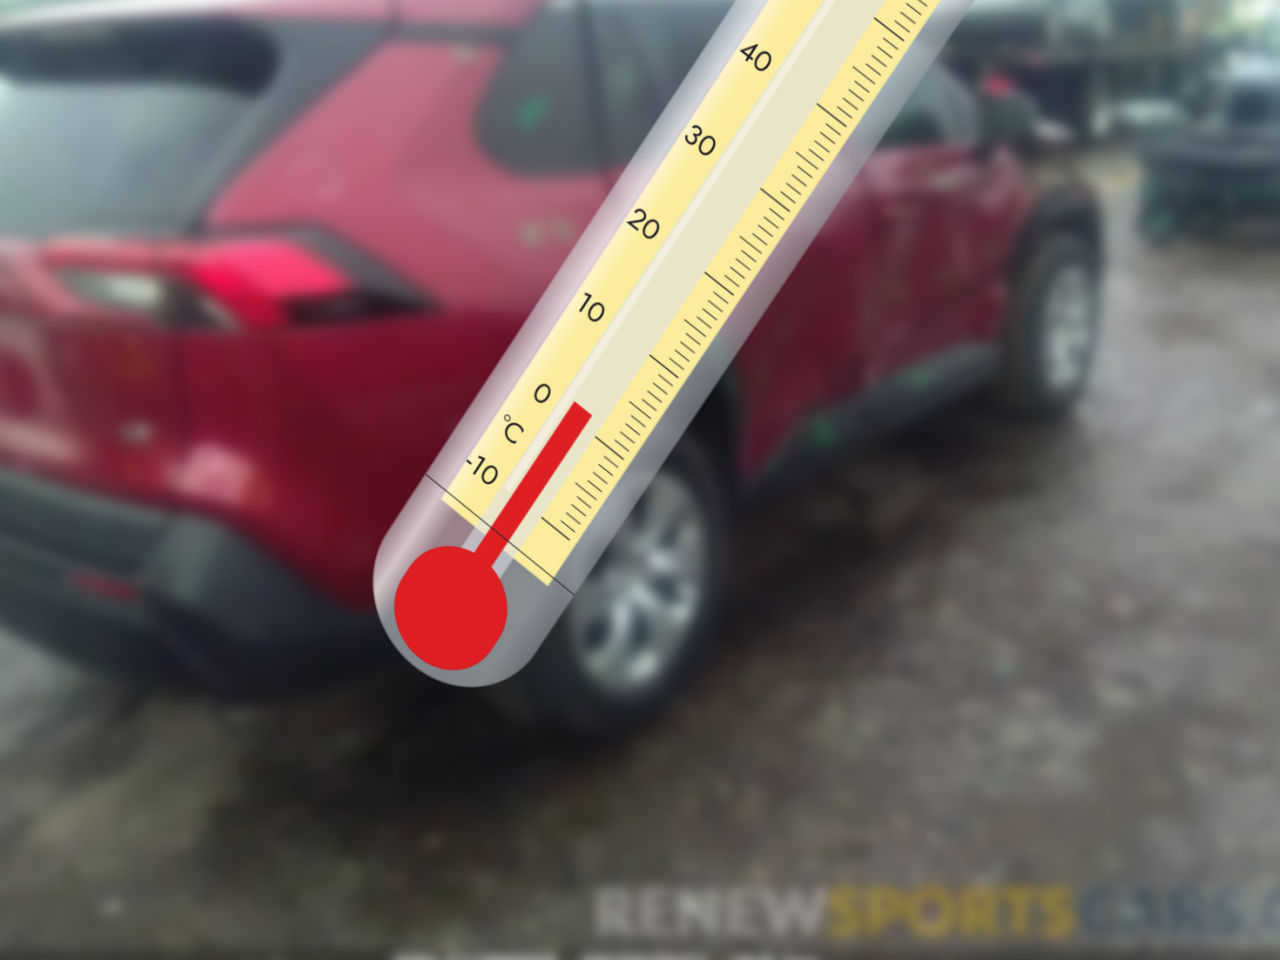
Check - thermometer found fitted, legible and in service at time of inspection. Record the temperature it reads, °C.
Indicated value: 1.5 °C
